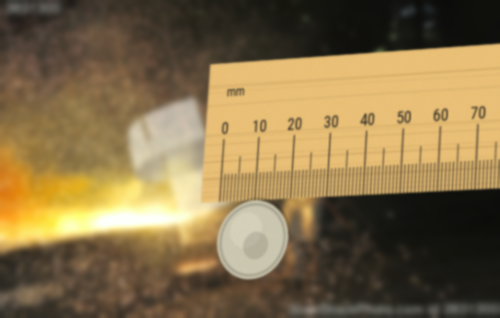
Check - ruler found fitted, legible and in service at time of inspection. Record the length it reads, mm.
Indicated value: 20 mm
